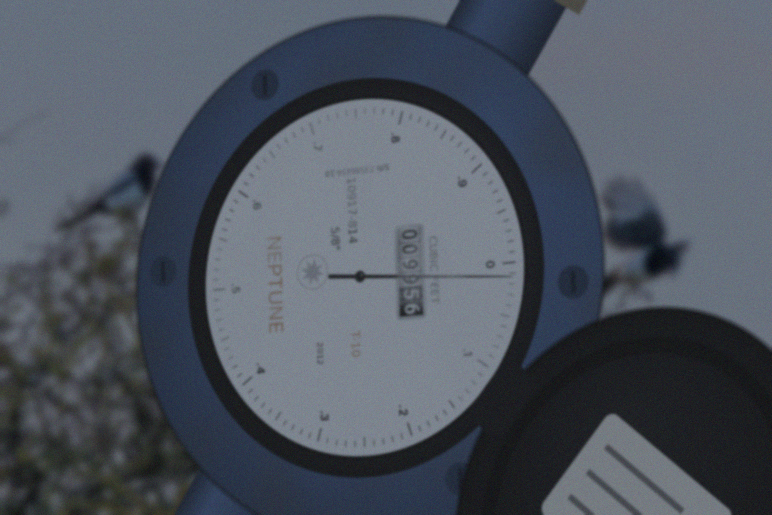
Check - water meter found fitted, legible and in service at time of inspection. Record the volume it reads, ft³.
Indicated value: 9956.01 ft³
